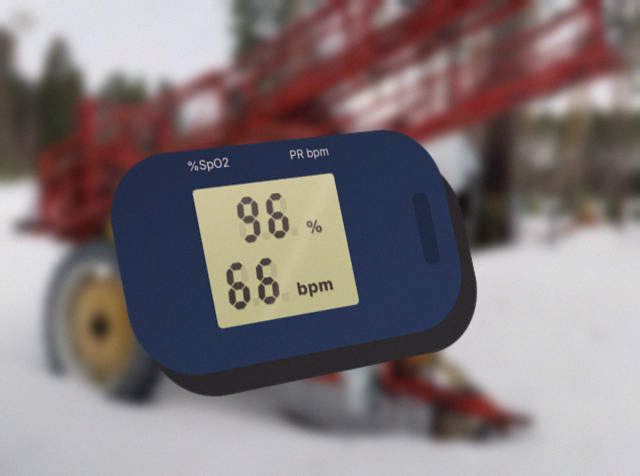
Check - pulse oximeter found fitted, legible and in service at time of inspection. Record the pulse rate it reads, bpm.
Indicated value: 66 bpm
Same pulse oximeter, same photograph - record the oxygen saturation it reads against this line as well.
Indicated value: 96 %
